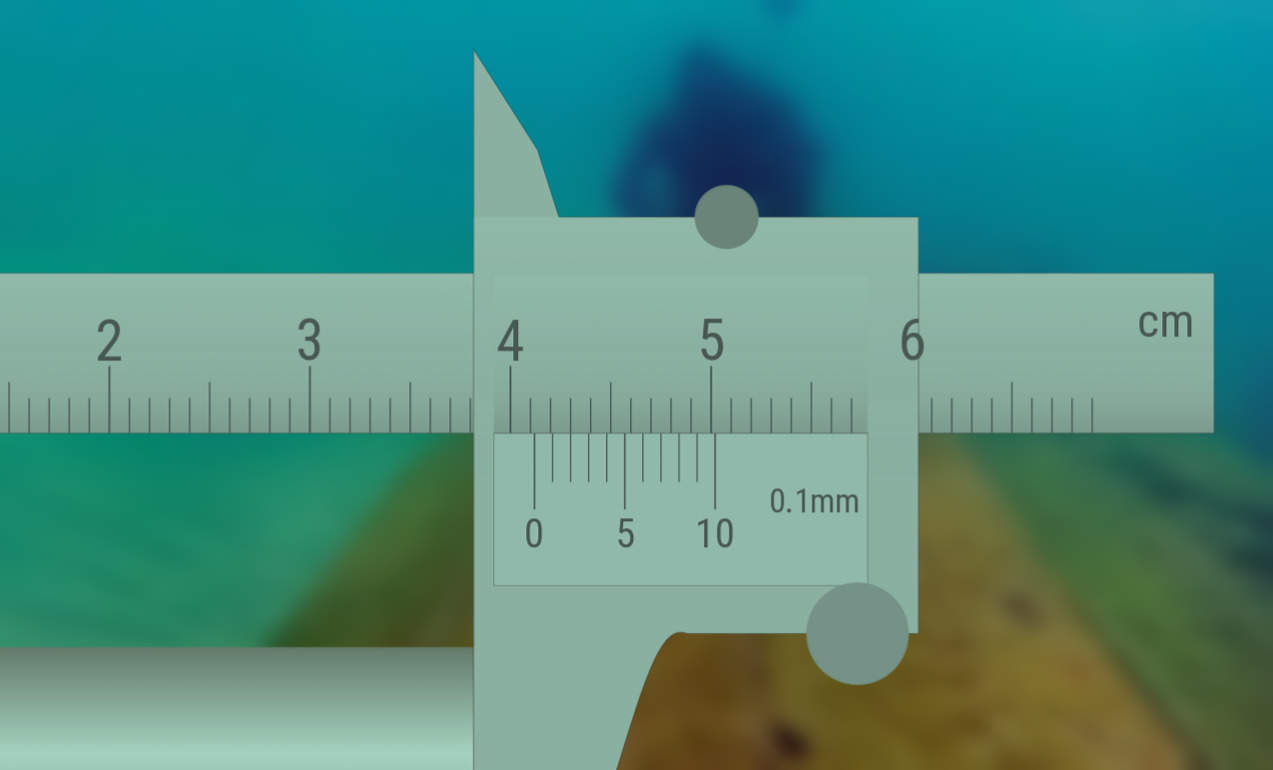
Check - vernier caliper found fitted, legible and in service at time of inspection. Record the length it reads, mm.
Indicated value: 41.2 mm
